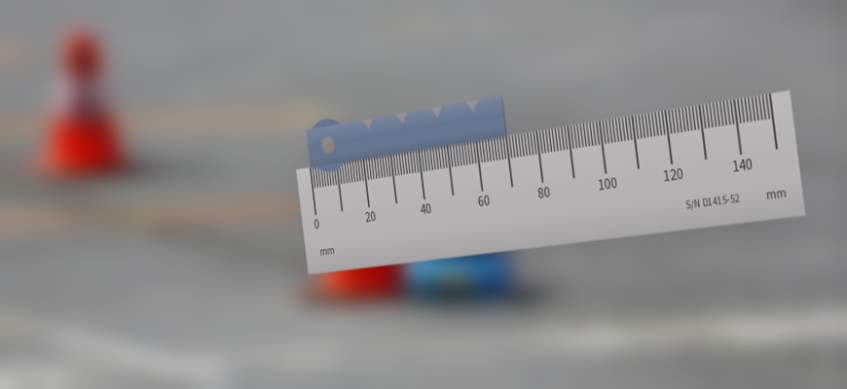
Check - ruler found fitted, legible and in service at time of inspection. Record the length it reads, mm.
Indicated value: 70 mm
